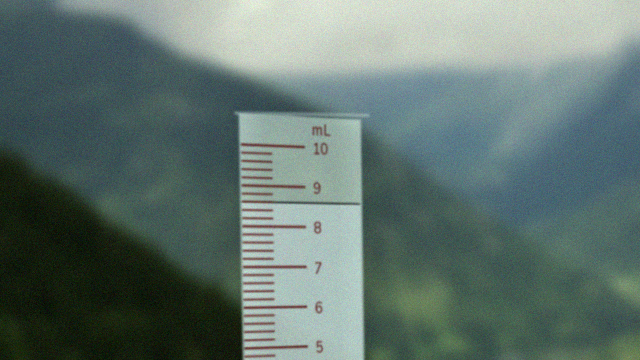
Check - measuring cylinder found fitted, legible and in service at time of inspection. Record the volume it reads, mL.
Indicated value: 8.6 mL
